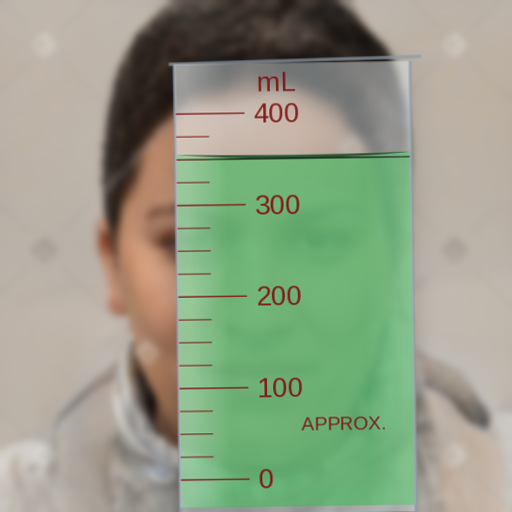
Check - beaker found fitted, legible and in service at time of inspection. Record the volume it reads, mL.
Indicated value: 350 mL
